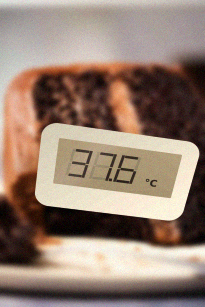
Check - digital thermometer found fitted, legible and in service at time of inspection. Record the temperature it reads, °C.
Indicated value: 37.6 °C
